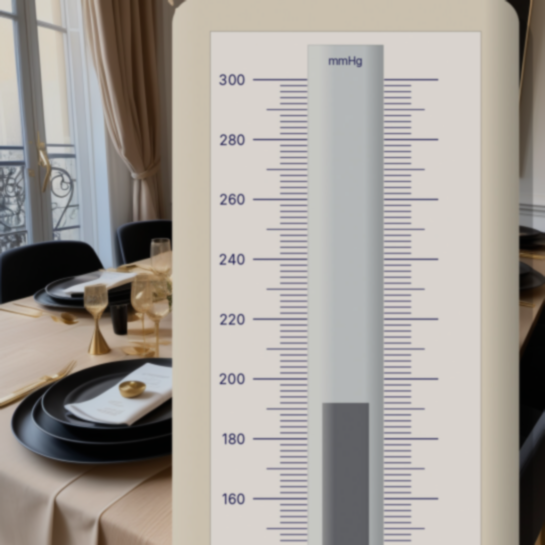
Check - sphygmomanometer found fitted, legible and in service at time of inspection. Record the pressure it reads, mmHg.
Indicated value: 192 mmHg
